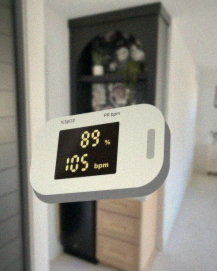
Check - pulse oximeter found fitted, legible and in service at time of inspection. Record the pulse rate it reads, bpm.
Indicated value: 105 bpm
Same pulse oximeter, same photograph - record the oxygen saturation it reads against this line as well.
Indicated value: 89 %
